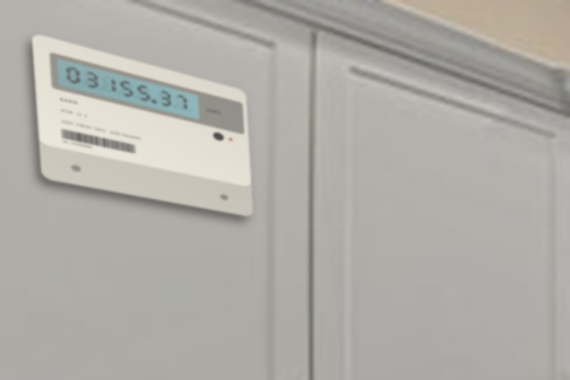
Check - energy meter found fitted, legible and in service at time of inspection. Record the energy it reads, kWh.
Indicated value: 3155.37 kWh
